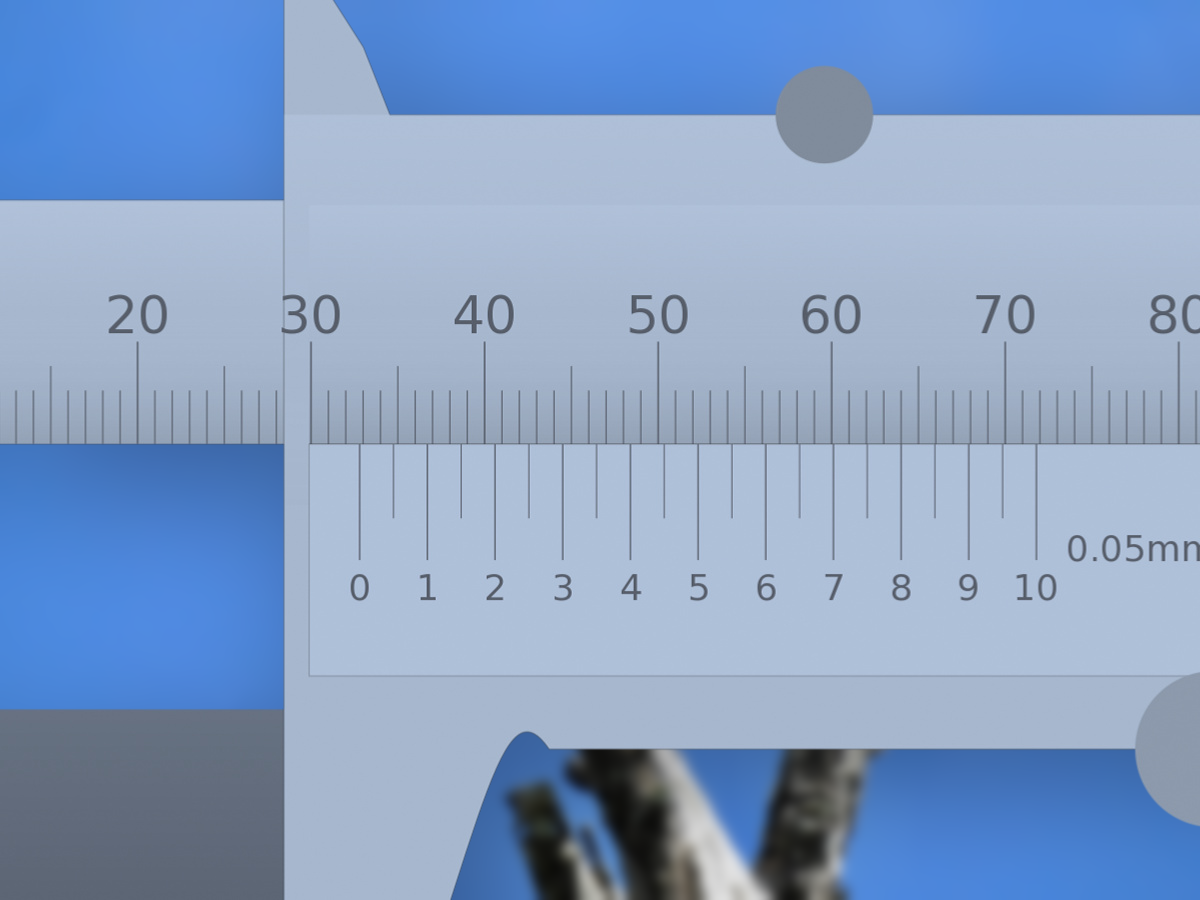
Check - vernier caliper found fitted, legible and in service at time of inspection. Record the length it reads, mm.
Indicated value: 32.8 mm
